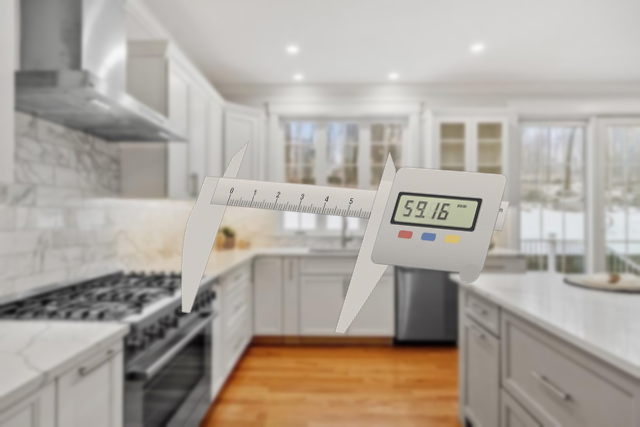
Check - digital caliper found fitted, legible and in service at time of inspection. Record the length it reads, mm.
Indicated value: 59.16 mm
